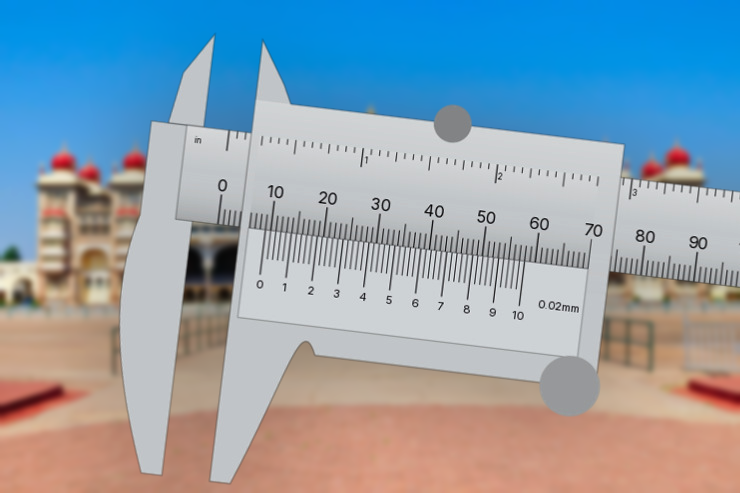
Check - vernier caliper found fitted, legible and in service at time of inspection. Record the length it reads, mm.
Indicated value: 9.0 mm
